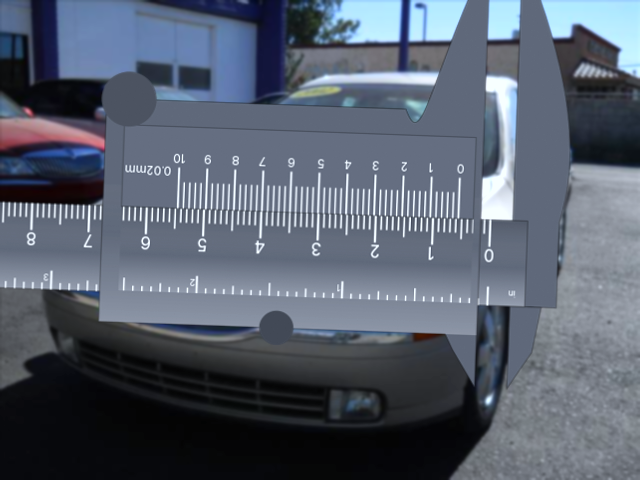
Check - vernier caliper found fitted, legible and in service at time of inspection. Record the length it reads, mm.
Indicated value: 5.6 mm
